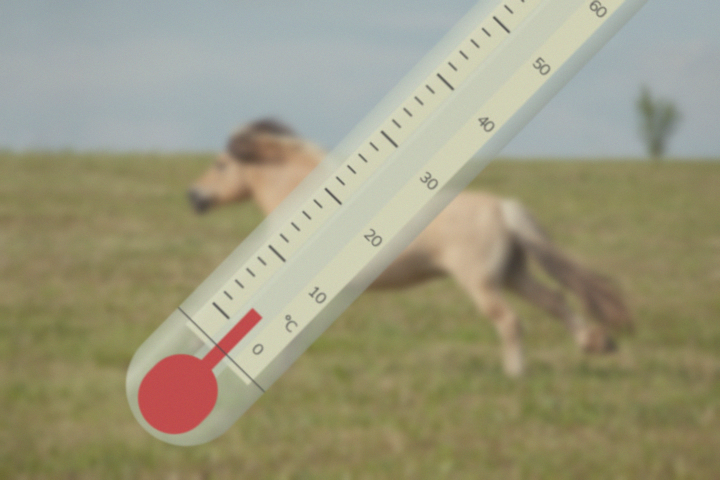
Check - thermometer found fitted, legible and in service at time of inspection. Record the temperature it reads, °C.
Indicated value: 3 °C
